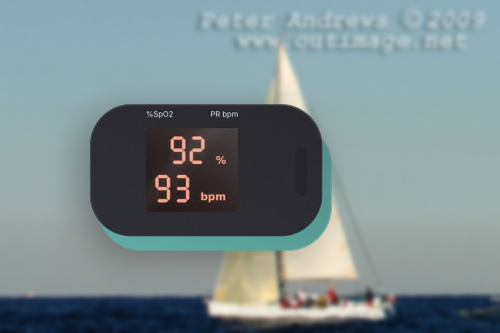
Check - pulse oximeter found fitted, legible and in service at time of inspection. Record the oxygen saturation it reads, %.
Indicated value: 92 %
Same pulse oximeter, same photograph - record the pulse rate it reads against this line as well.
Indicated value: 93 bpm
